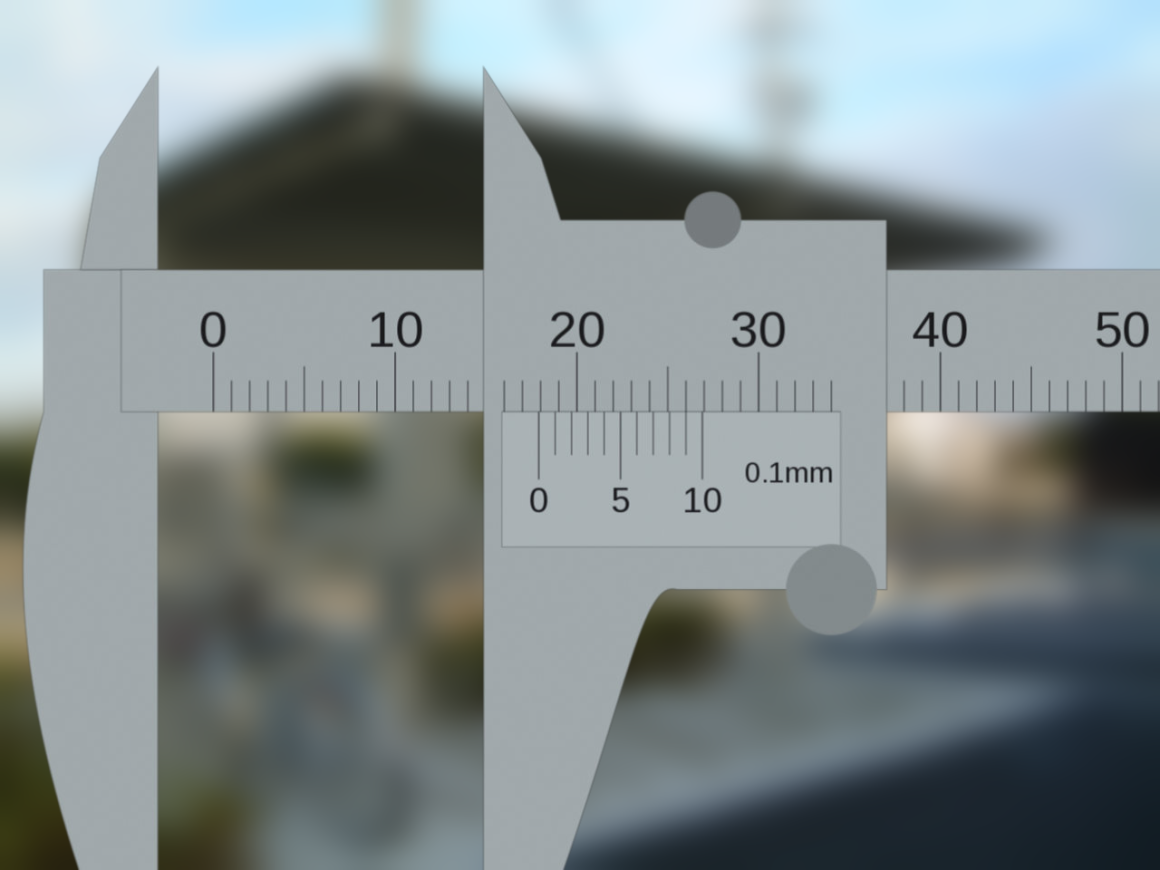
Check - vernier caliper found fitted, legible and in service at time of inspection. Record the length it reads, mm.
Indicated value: 17.9 mm
